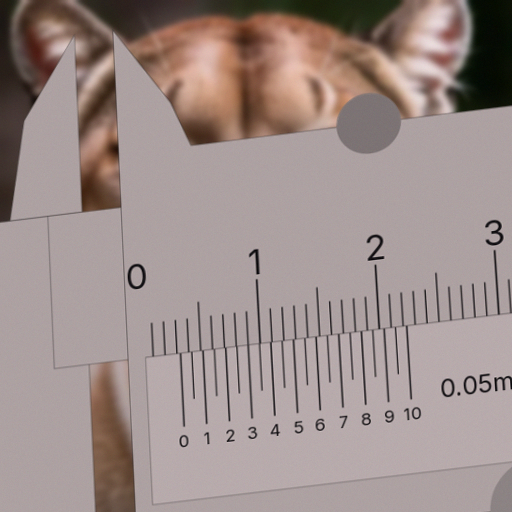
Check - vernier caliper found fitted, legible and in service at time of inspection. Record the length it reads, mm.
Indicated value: 3.3 mm
